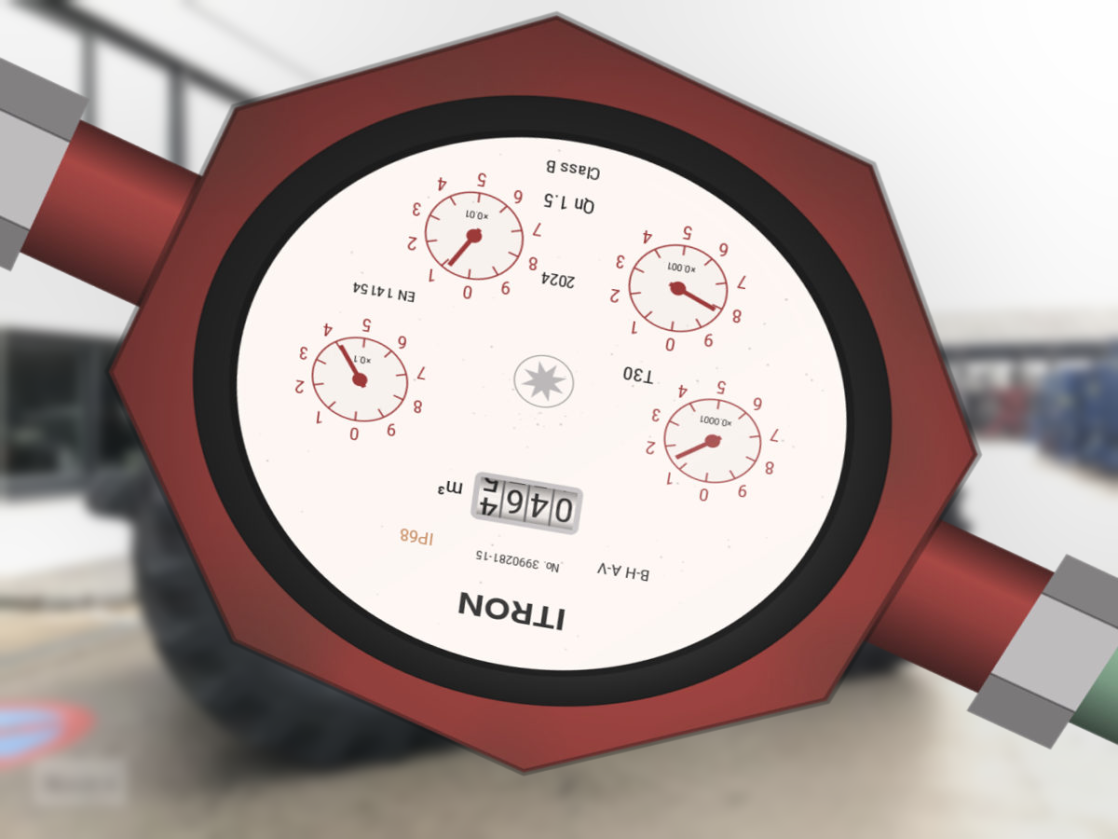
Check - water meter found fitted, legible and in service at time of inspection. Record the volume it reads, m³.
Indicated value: 464.4081 m³
